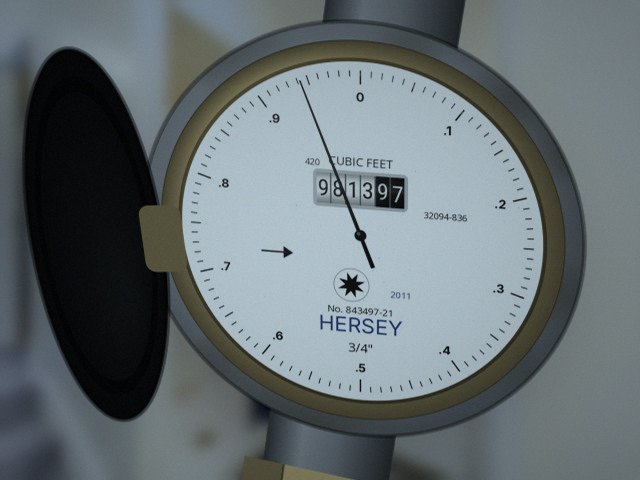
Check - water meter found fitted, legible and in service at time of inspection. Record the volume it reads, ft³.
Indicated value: 981396.94 ft³
